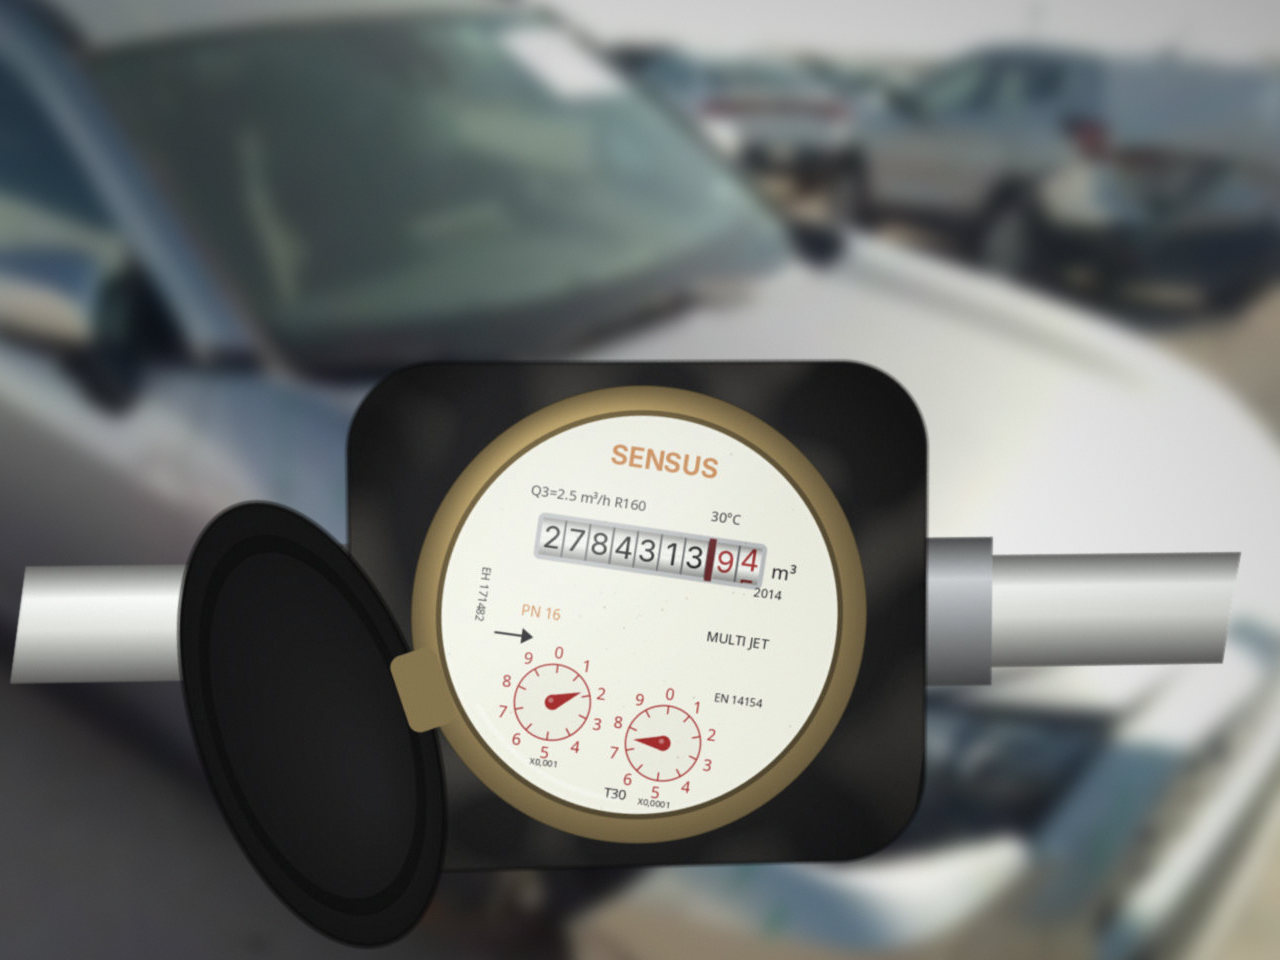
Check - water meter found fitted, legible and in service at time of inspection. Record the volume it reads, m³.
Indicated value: 2784313.9417 m³
